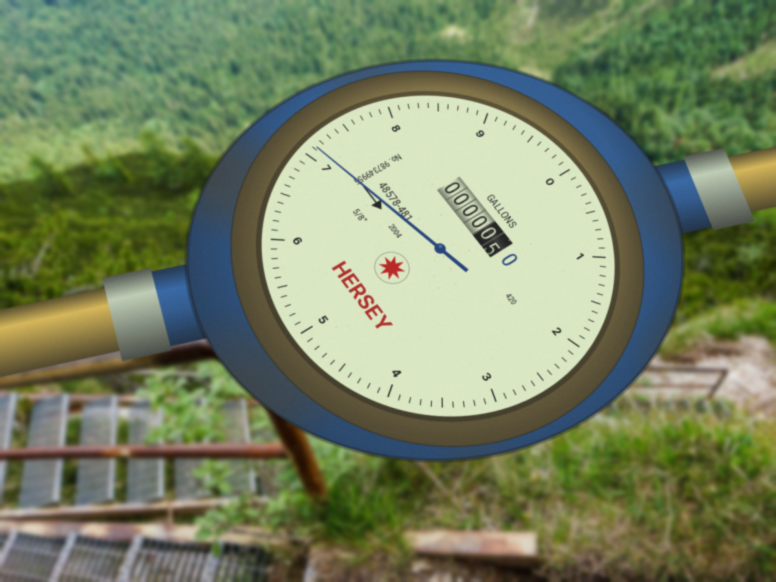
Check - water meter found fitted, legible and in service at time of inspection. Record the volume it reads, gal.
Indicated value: 47.1 gal
